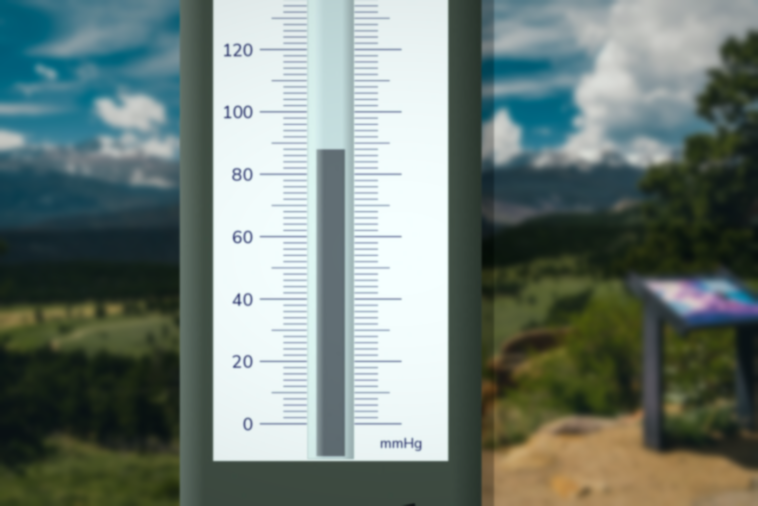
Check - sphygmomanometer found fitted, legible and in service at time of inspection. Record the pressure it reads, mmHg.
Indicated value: 88 mmHg
